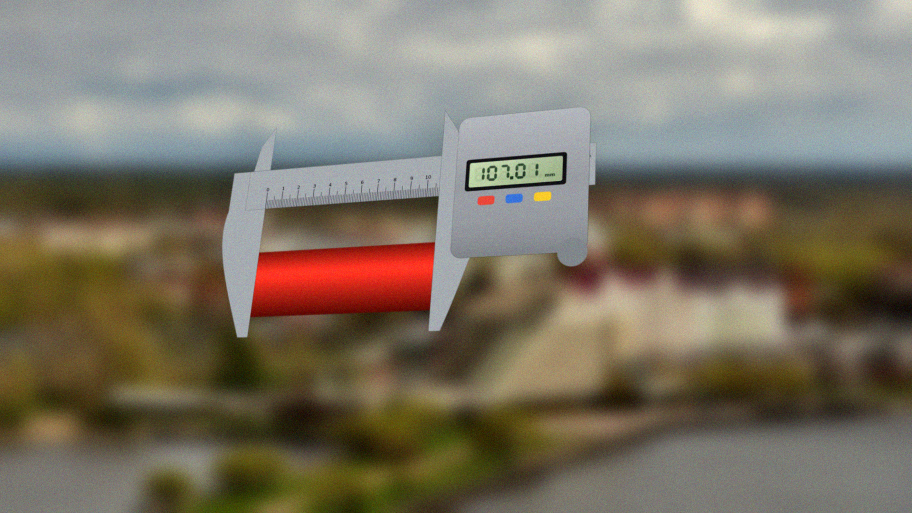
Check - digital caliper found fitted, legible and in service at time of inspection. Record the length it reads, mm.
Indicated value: 107.01 mm
